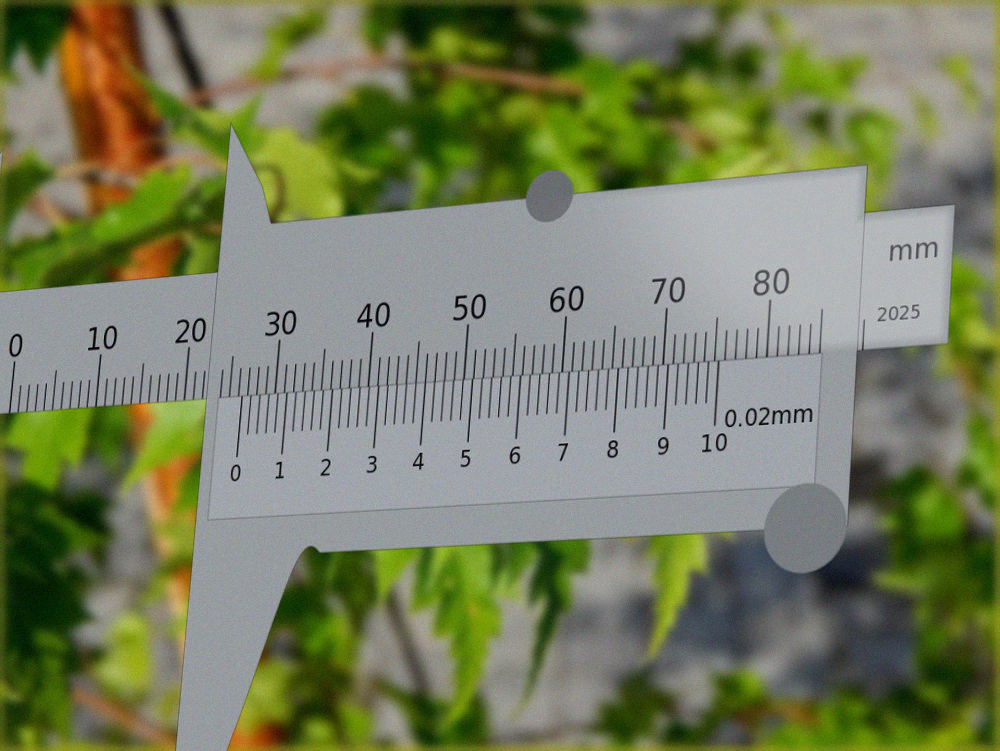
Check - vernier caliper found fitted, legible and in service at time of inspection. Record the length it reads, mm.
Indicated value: 26.4 mm
